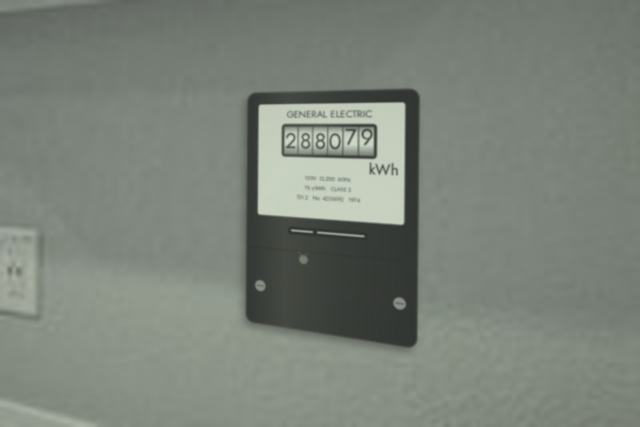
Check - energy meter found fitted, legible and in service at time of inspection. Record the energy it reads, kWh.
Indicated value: 288079 kWh
